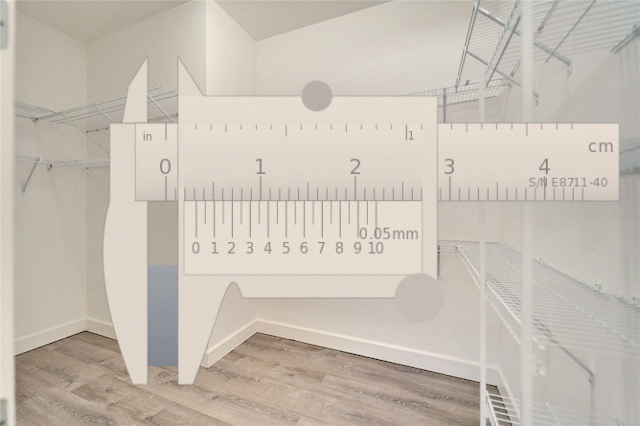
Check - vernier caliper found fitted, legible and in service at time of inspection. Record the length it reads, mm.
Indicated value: 3.2 mm
